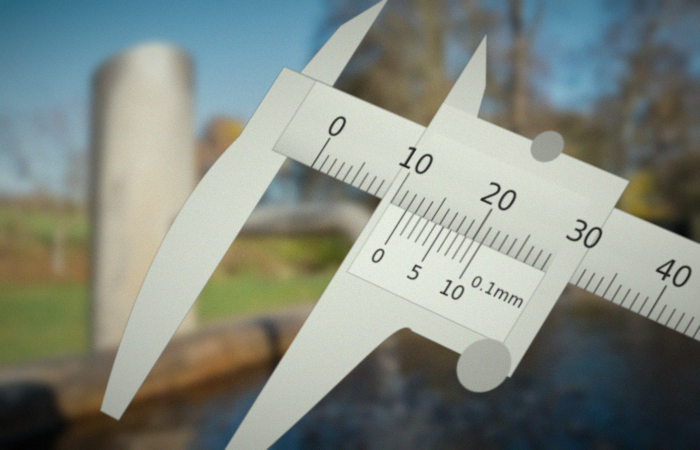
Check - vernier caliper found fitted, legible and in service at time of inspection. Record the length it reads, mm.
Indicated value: 12.0 mm
